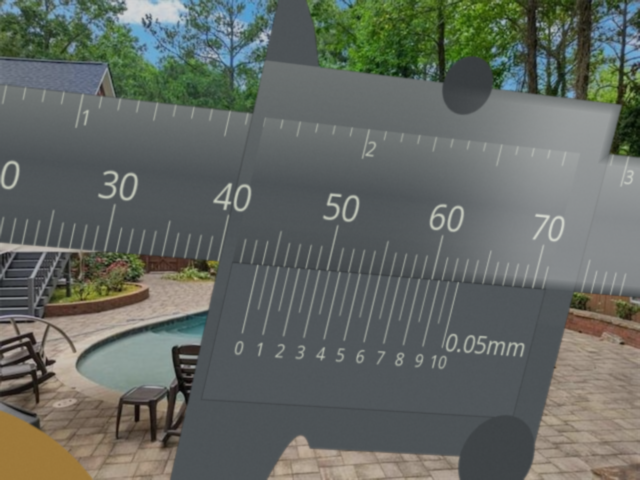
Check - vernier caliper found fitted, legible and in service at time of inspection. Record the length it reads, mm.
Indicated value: 43.6 mm
